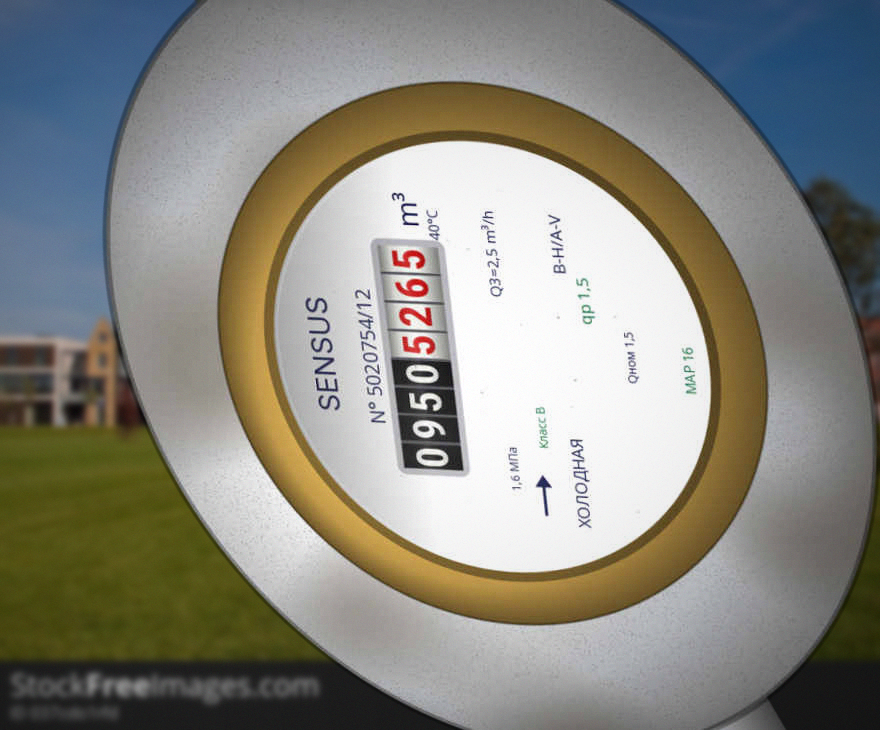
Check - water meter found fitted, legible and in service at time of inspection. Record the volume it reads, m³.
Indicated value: 950.5265 m³
